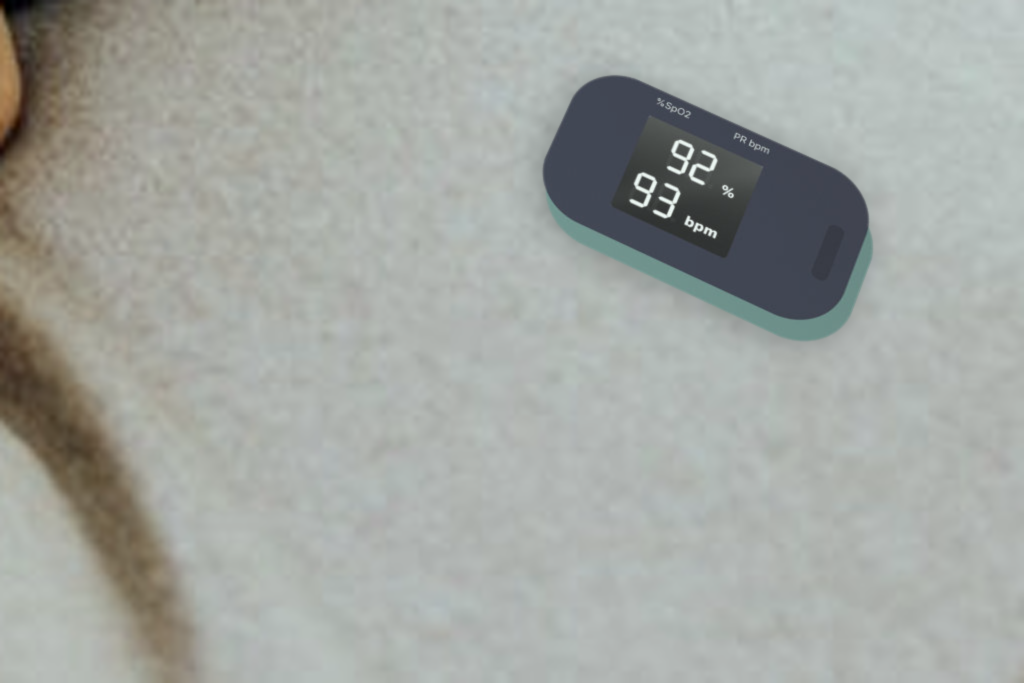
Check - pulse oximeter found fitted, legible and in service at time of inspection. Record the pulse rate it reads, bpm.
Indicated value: 93 bpm
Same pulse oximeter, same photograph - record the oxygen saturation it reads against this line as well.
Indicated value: 92 %
